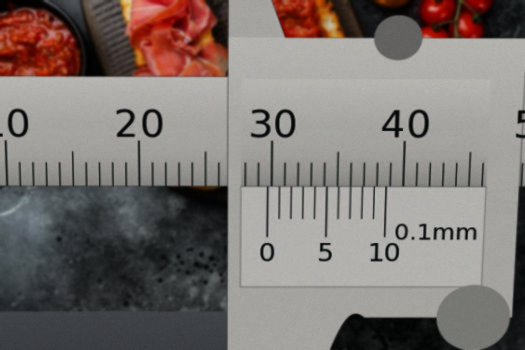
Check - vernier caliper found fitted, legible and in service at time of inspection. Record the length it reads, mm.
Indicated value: 29.7 mm
